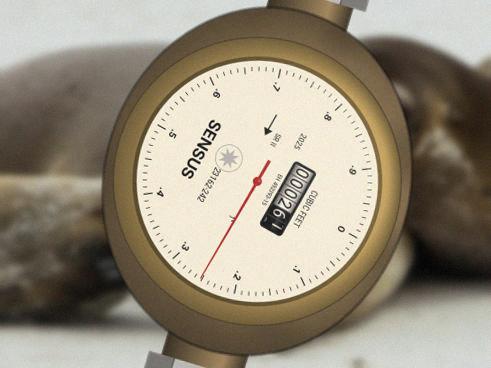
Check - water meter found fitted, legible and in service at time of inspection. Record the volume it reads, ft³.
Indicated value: 261.25 ft³
